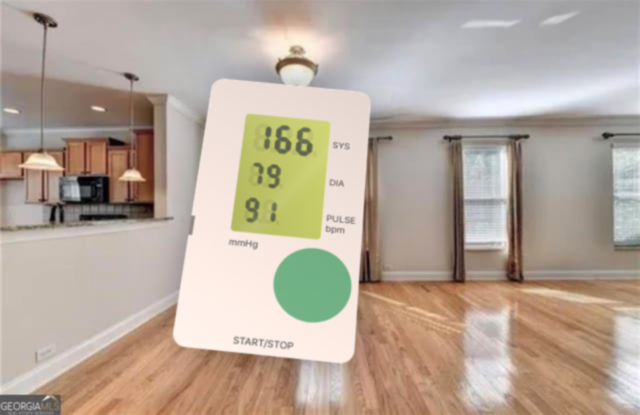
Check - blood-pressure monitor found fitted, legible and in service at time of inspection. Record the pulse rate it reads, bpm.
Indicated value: 91 bpm
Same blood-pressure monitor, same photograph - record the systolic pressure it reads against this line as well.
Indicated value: 166 mmHg
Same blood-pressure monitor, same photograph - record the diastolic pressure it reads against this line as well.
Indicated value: 79 mmHg
